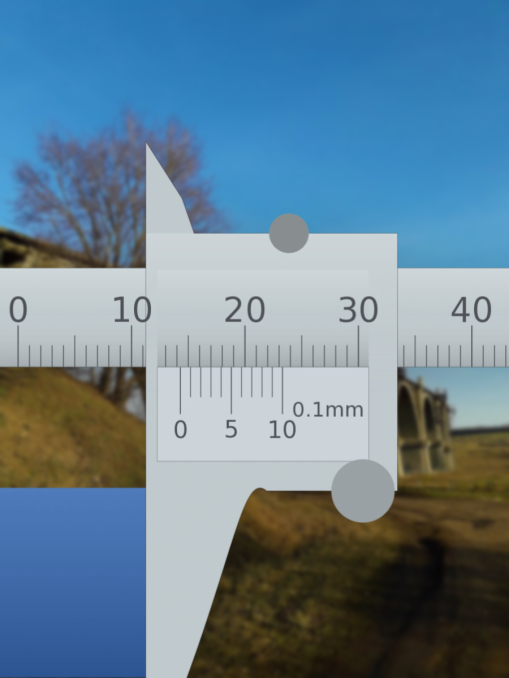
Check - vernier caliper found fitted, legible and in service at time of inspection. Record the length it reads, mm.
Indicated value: 14.3 mm
